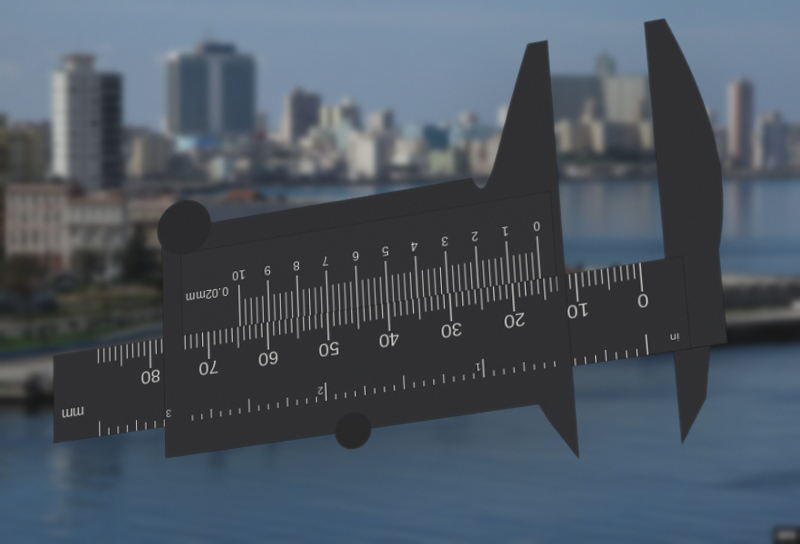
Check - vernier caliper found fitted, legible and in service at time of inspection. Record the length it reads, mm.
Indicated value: 15.6 mm
